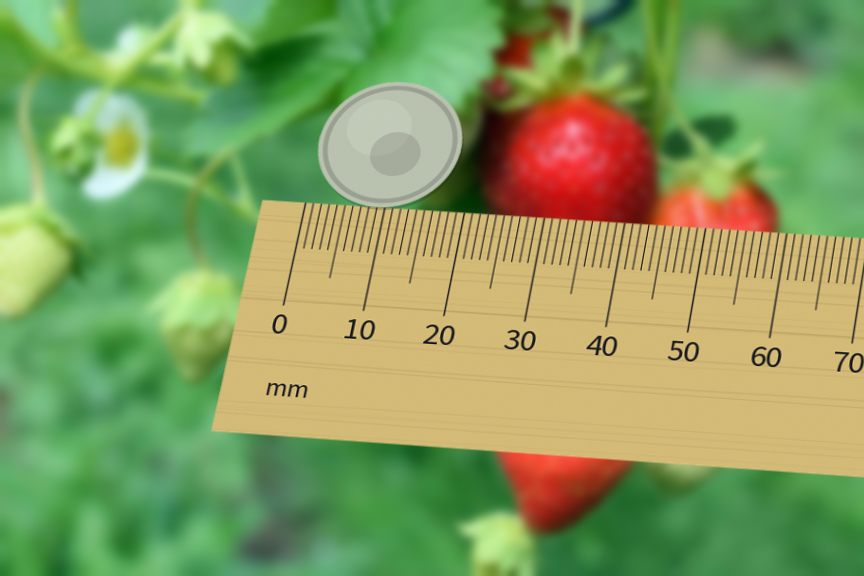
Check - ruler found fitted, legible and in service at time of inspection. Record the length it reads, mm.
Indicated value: 18 mm
